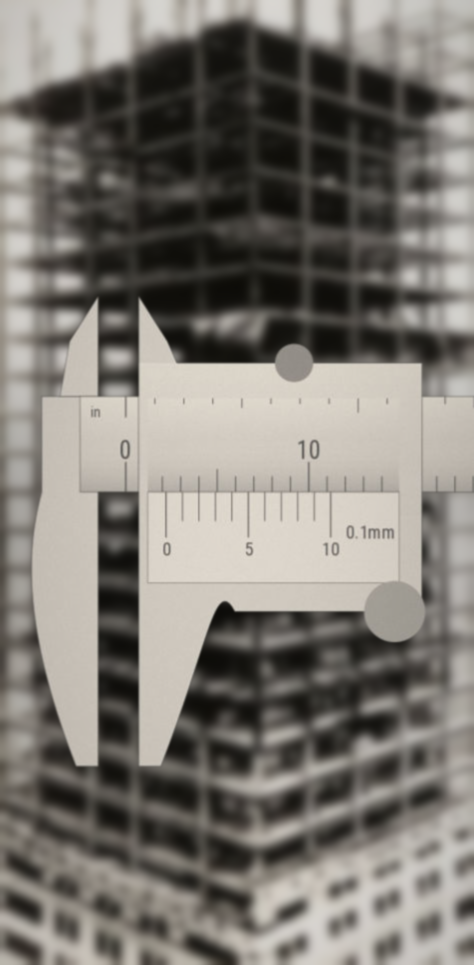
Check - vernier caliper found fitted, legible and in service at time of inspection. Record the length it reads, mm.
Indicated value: 2.2 mm
